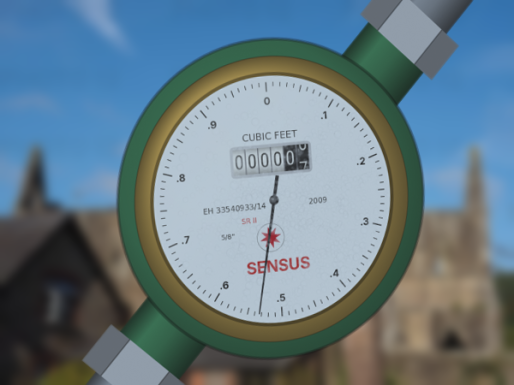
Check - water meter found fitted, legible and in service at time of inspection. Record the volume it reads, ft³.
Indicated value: 6.53 ft³
